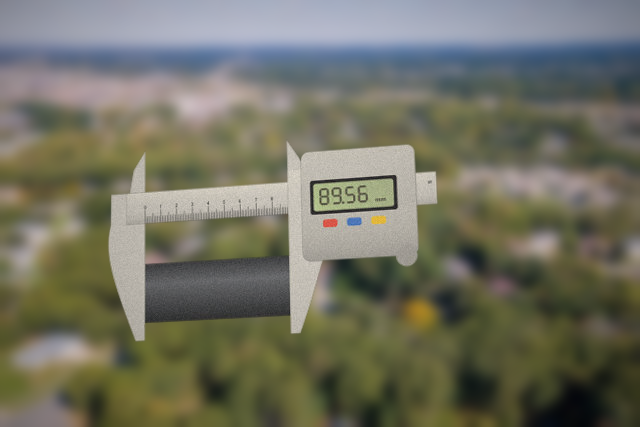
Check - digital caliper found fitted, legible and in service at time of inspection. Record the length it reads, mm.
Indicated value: 89.56 mm
